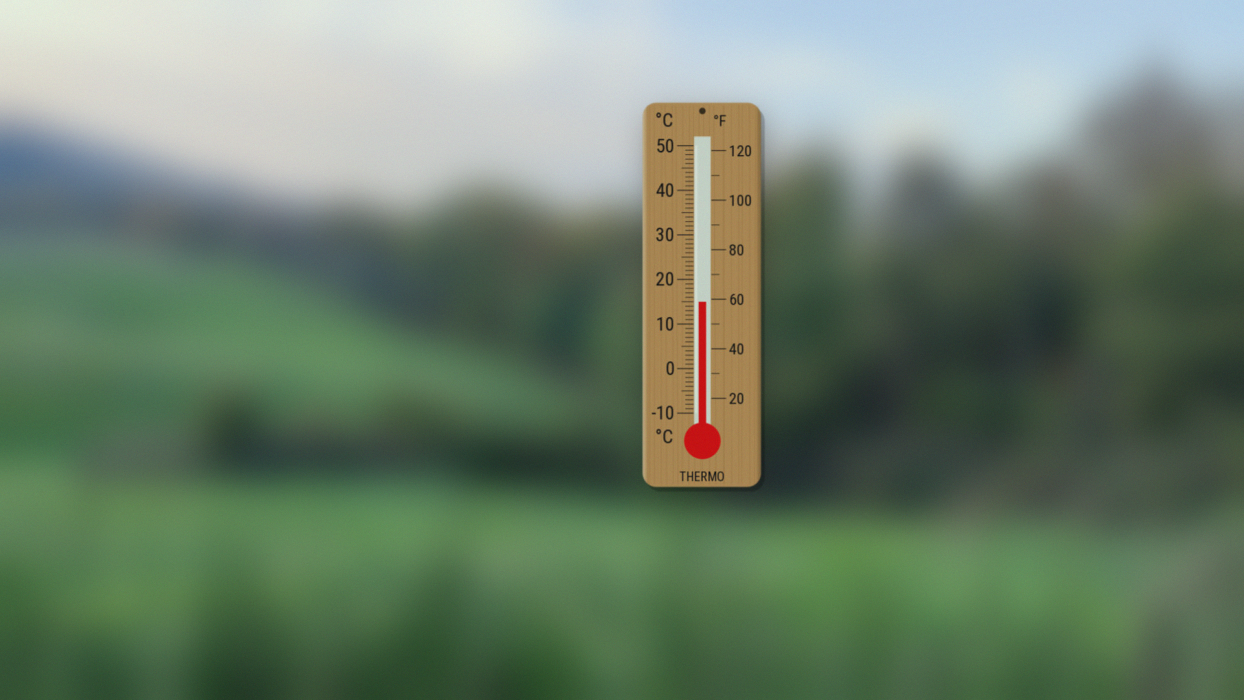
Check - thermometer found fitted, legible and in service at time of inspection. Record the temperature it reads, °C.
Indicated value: 15 °C
